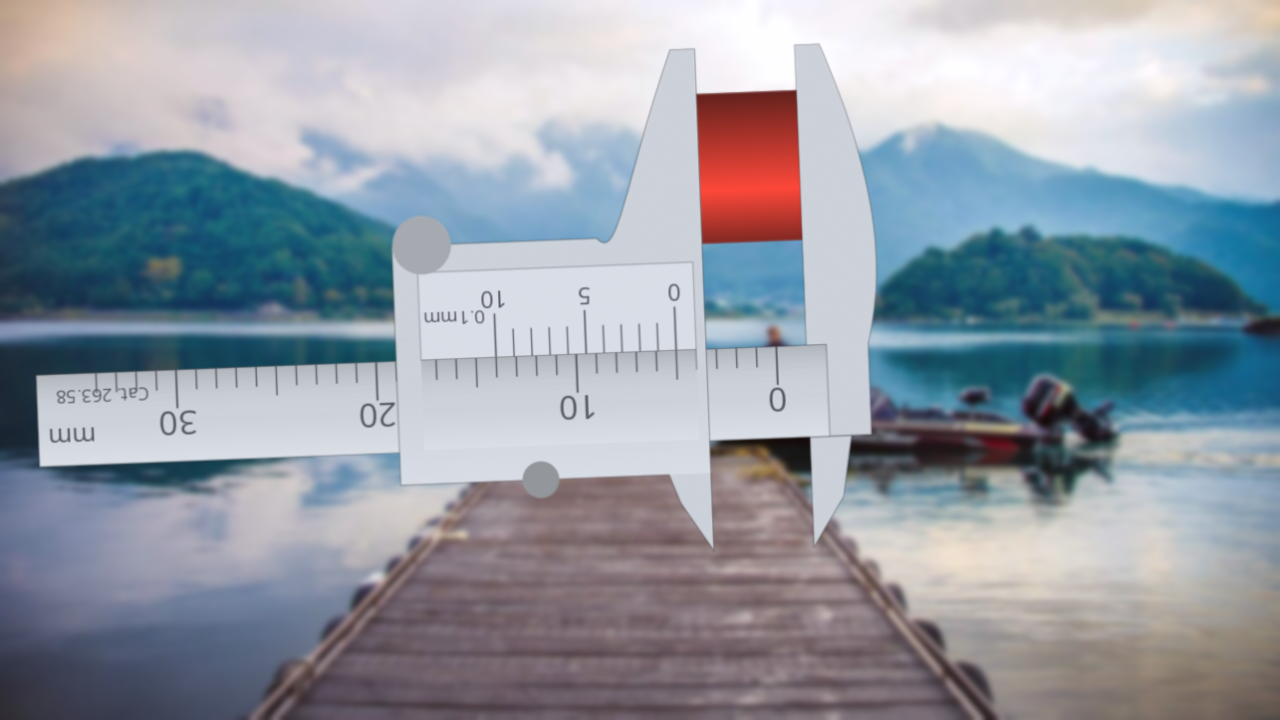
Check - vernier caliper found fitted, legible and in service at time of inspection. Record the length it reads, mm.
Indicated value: 5.0 mm
